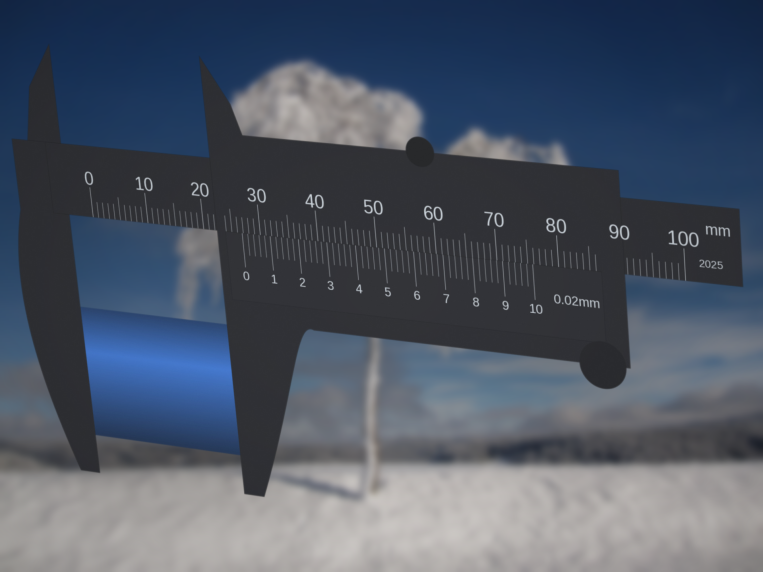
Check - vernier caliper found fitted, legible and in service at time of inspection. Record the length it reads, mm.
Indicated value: 26.8 mm
